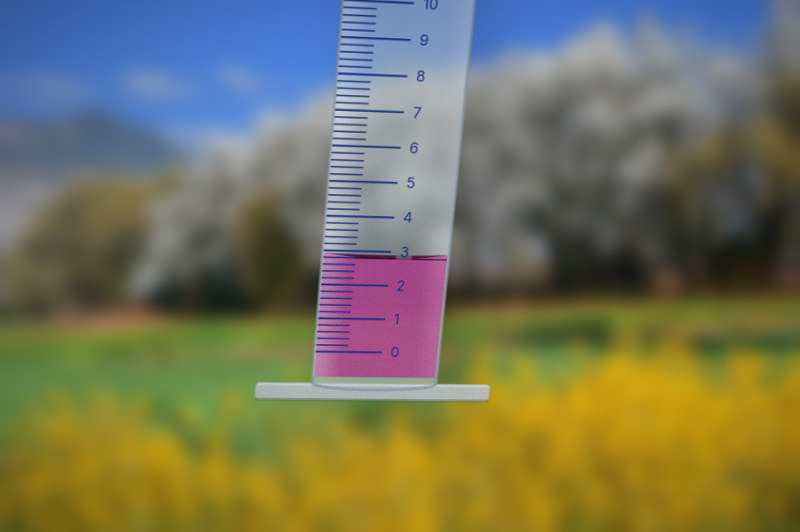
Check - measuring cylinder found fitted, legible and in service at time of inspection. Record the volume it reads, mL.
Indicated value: 2.8 mL
